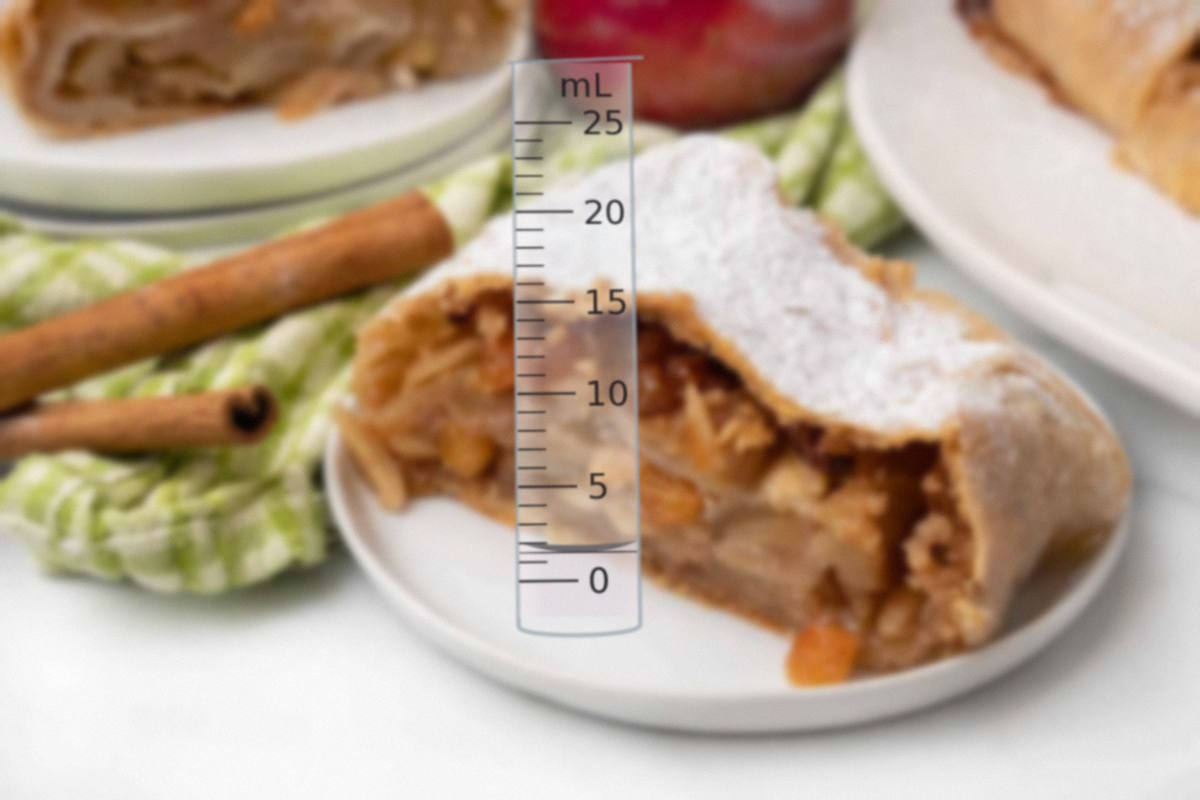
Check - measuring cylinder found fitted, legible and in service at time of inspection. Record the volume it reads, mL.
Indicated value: 1.5 mL
